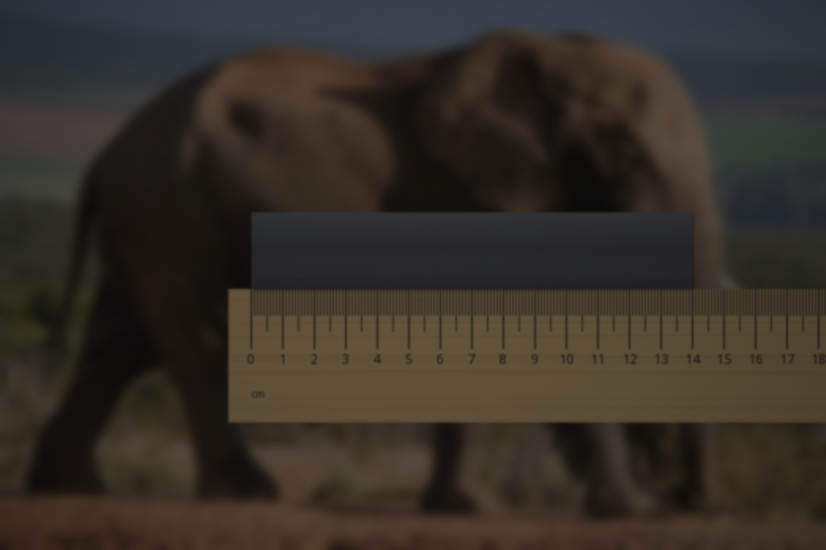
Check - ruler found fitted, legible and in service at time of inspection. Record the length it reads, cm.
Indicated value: 14 cm
